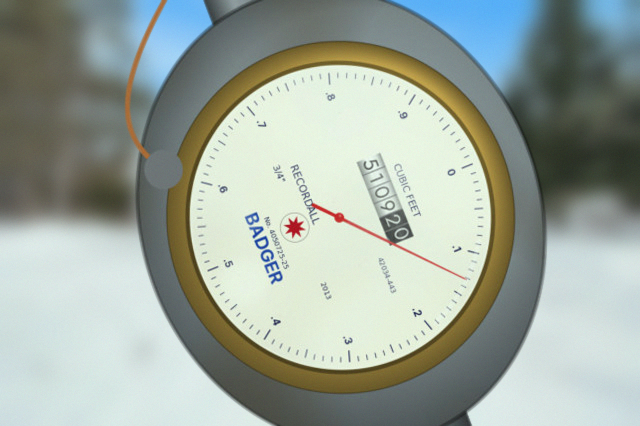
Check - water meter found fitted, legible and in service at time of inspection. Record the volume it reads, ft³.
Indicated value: 510920.13 ft³
